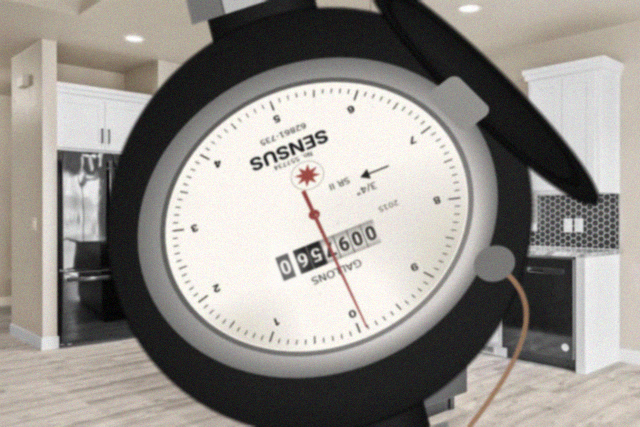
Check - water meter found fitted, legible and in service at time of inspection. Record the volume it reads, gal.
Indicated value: 97559.9 gal
